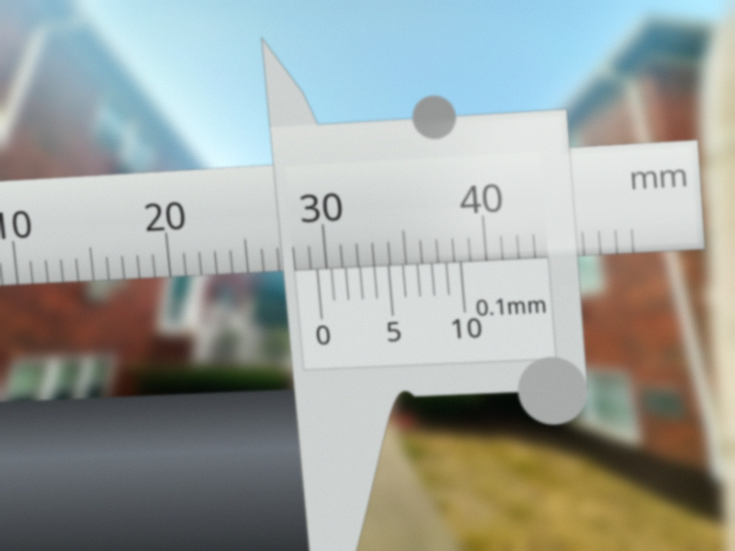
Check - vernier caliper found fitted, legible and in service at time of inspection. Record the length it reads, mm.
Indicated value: 29.4 mm
